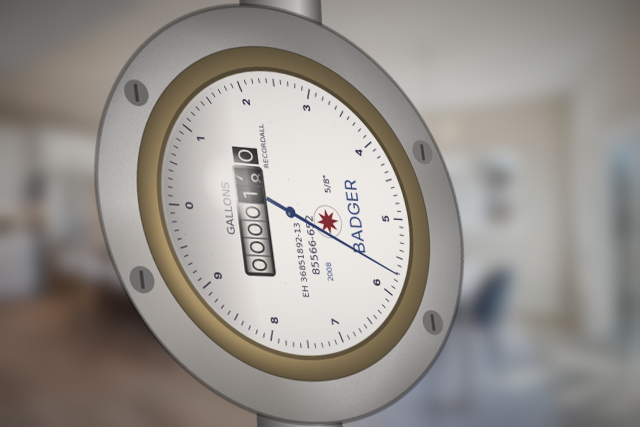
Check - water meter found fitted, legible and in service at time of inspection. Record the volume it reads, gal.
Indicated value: 175.7 gal
